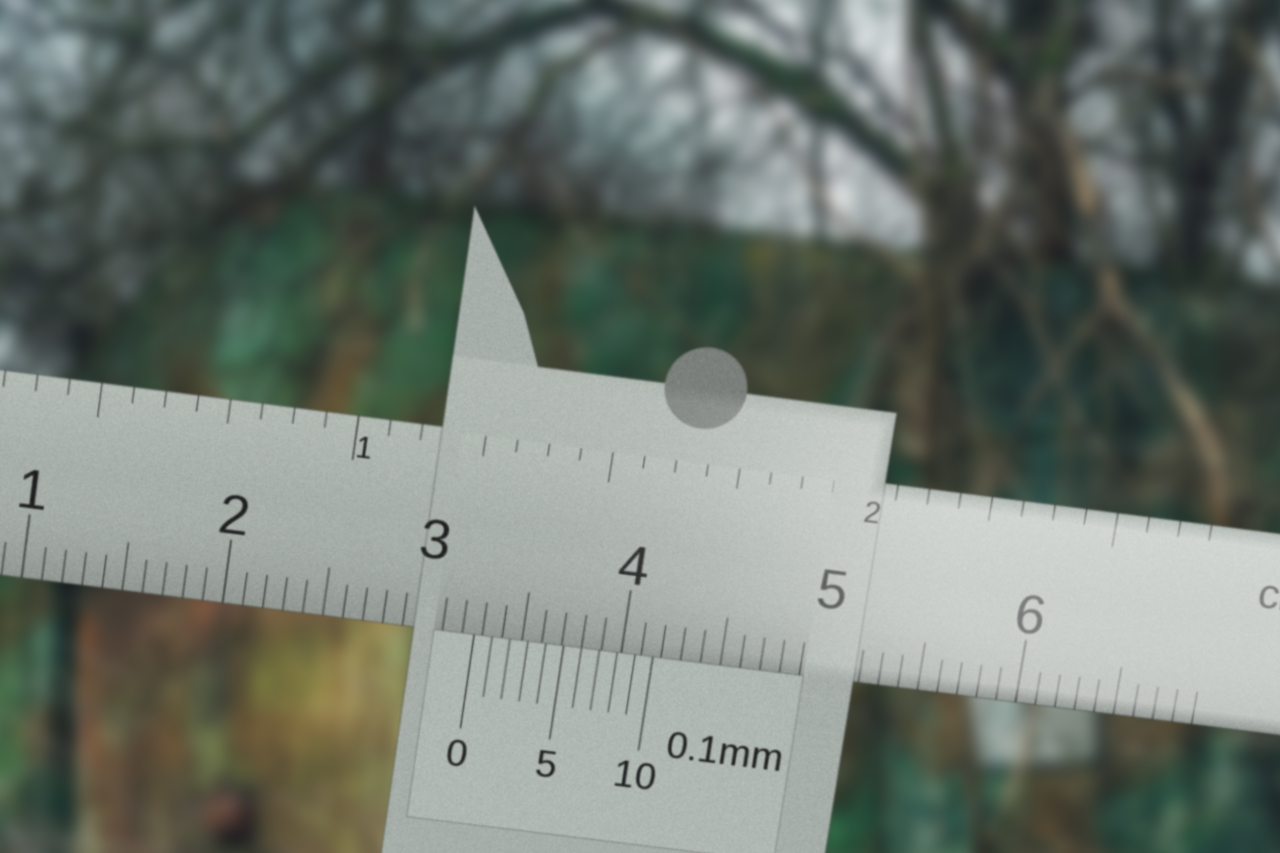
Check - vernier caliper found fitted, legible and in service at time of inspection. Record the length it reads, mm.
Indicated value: 32.6 mm
